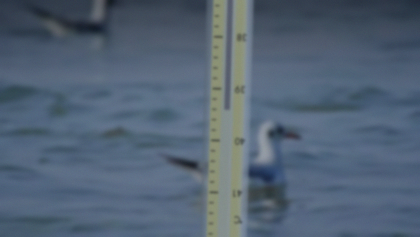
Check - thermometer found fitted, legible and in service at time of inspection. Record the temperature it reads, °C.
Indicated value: 39.4 °C
